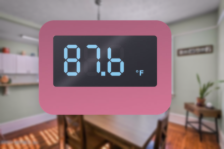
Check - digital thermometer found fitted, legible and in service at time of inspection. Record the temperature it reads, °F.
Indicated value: 87.6 °F
